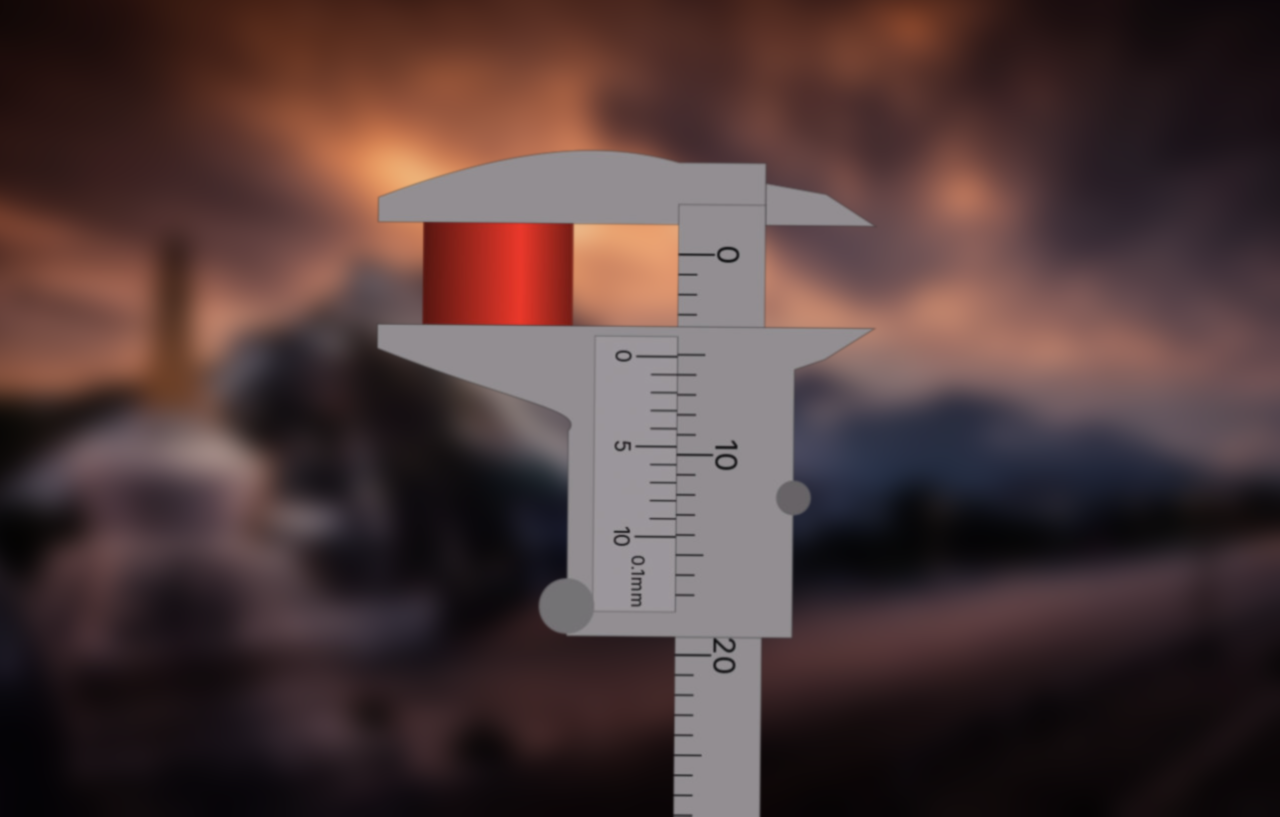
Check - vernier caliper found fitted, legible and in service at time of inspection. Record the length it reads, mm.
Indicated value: 5.1 mm
